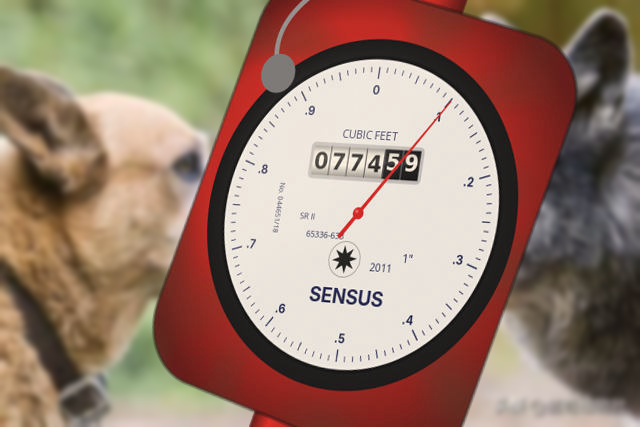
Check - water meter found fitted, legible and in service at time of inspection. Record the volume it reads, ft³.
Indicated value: 77459.10 ft³
